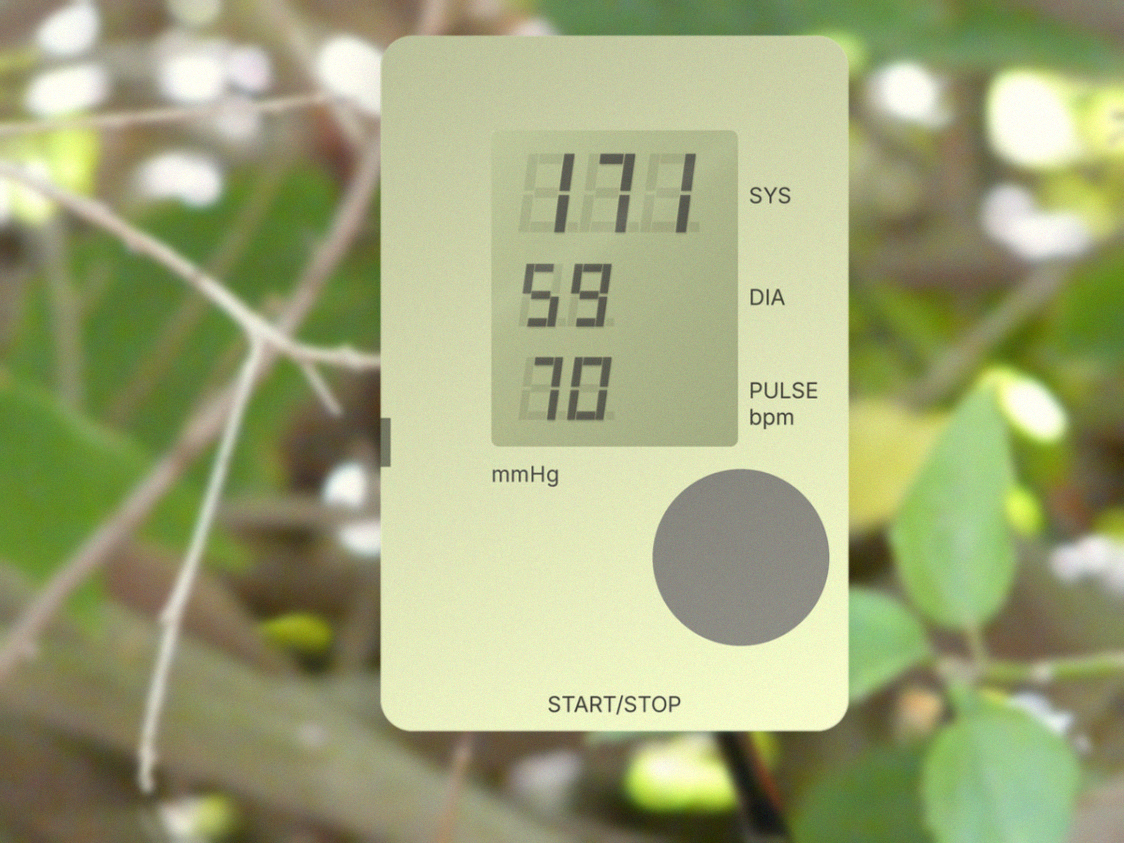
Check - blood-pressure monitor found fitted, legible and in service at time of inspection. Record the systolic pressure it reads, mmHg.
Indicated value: 171 mmHg
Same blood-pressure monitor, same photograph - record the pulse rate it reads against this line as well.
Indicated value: 70 bpm
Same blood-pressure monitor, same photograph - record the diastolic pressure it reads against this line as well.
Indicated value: 59 mmHg
